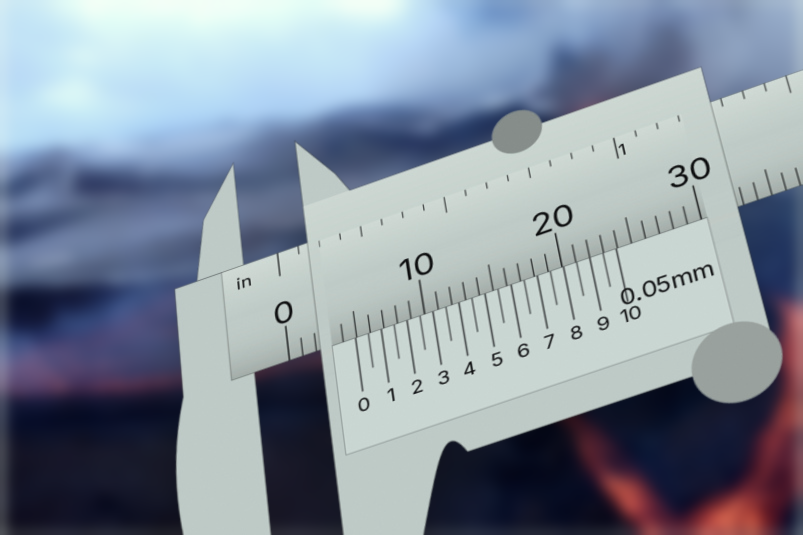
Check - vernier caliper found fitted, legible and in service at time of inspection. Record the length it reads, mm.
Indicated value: 4.9 mm
